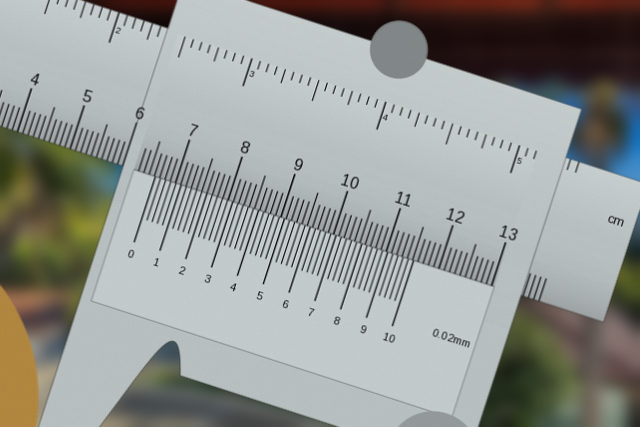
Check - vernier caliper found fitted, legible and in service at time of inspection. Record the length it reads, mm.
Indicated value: 66.2 mm
